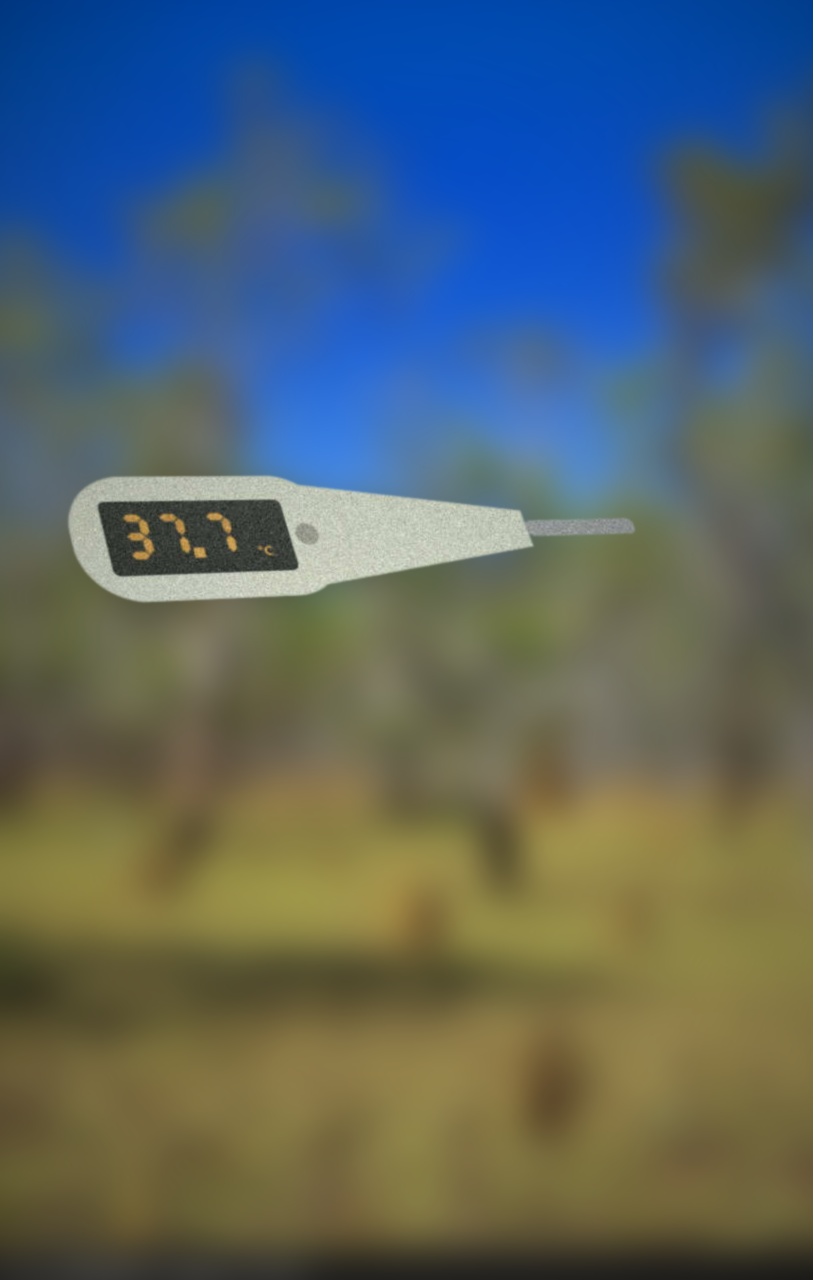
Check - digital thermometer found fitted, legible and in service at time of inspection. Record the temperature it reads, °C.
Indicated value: 37.7 °C
